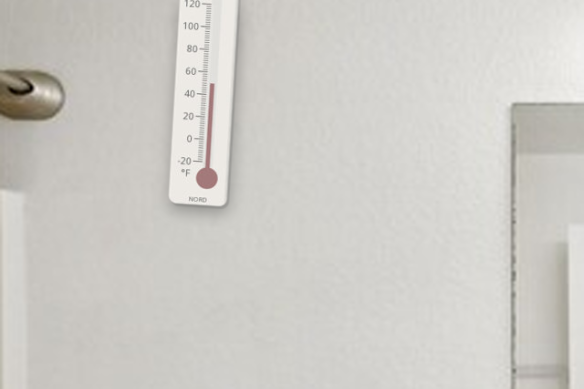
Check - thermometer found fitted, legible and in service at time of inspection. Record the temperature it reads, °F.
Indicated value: 50 °F
